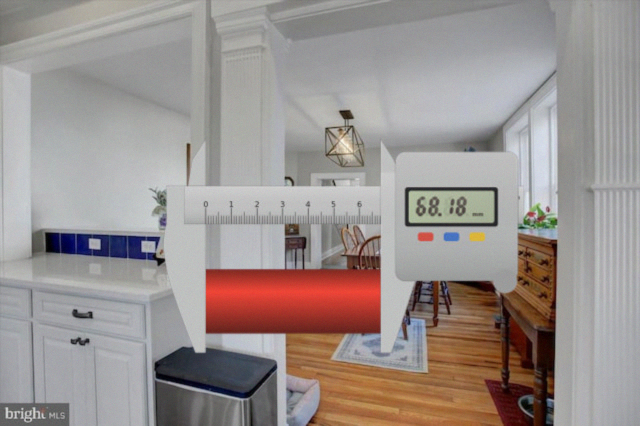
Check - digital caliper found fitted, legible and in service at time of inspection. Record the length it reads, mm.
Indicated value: 68.18 mm
